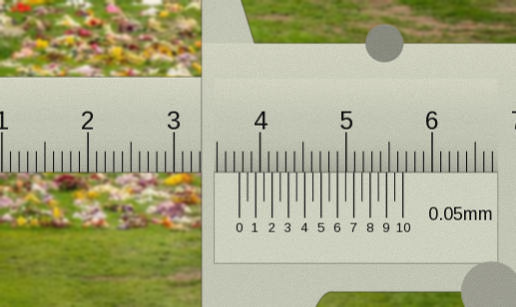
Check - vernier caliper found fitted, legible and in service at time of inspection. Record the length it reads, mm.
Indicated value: 37.6 mm
